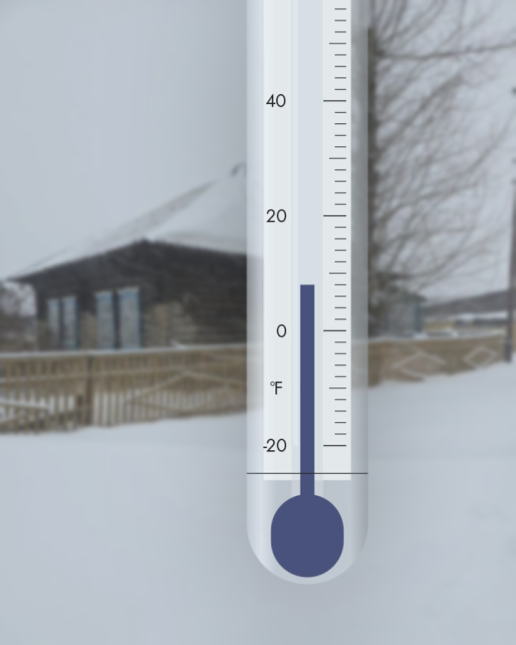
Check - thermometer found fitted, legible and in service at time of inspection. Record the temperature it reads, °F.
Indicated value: 8 °F
